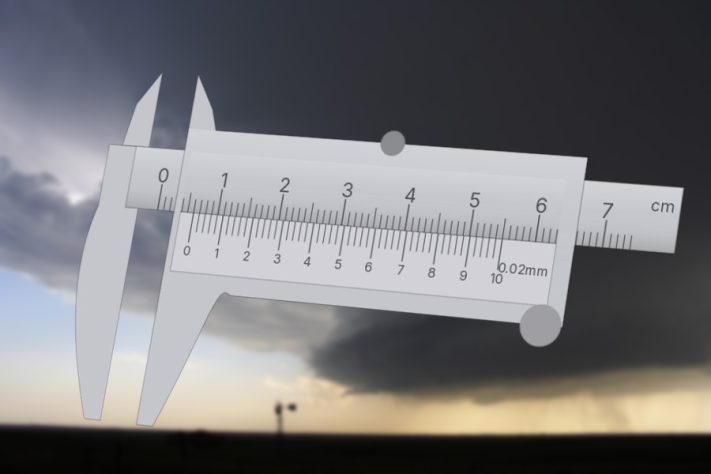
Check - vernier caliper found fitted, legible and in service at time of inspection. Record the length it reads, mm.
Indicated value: 6.0 mm
